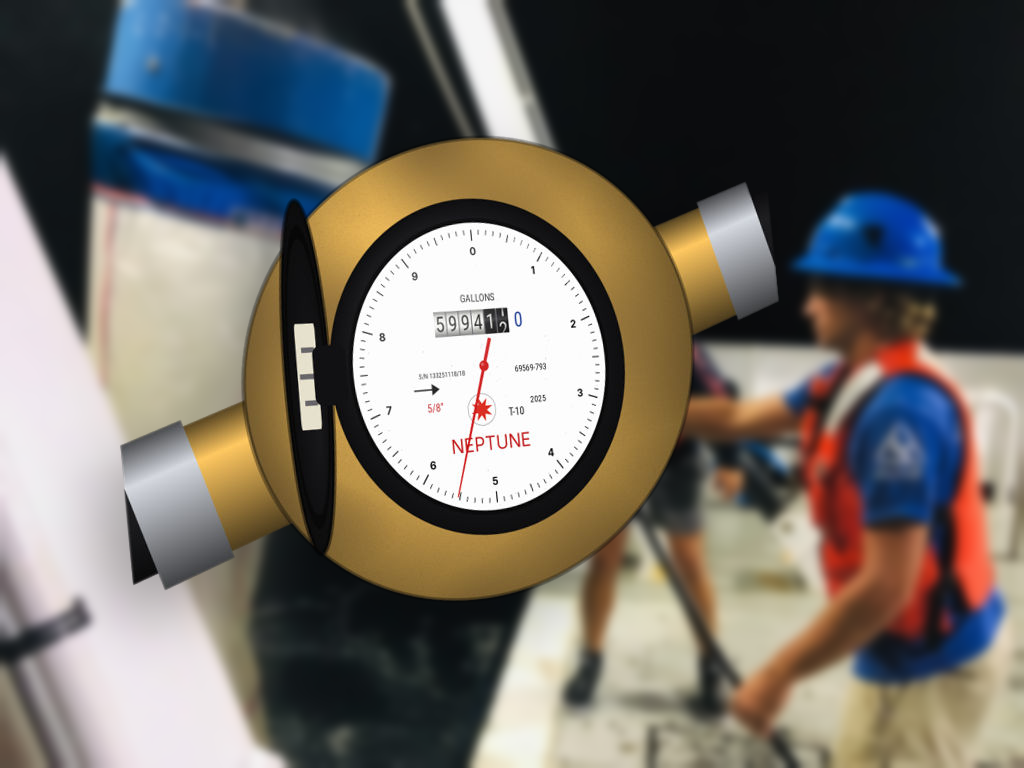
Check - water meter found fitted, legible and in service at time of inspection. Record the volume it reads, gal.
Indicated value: 5994115.5 gal
